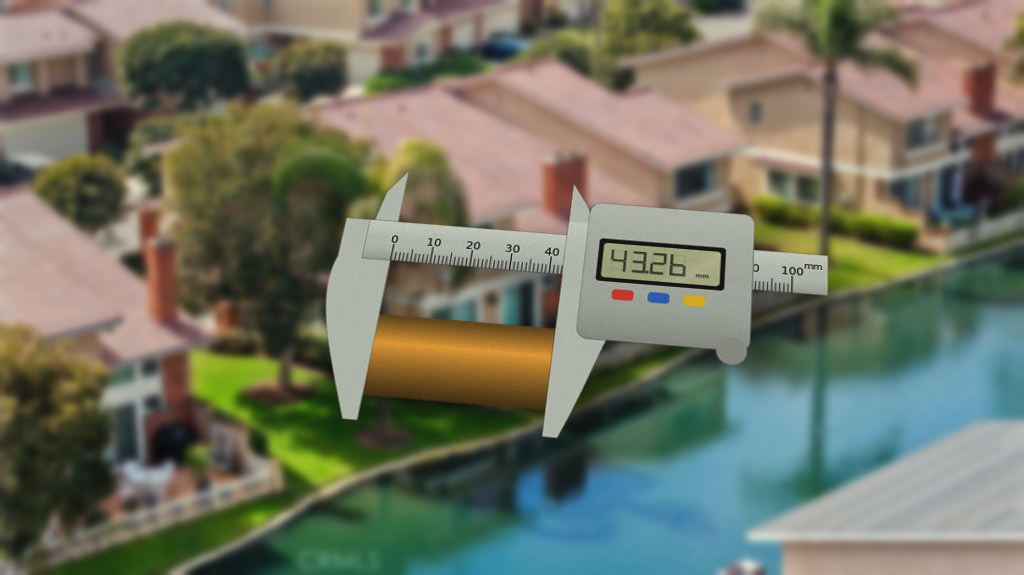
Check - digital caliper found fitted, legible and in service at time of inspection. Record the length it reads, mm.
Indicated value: 43.26 mm
